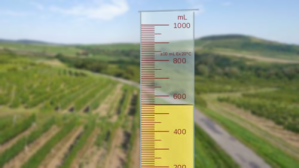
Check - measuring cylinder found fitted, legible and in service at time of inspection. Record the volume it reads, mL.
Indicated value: 550 mL
